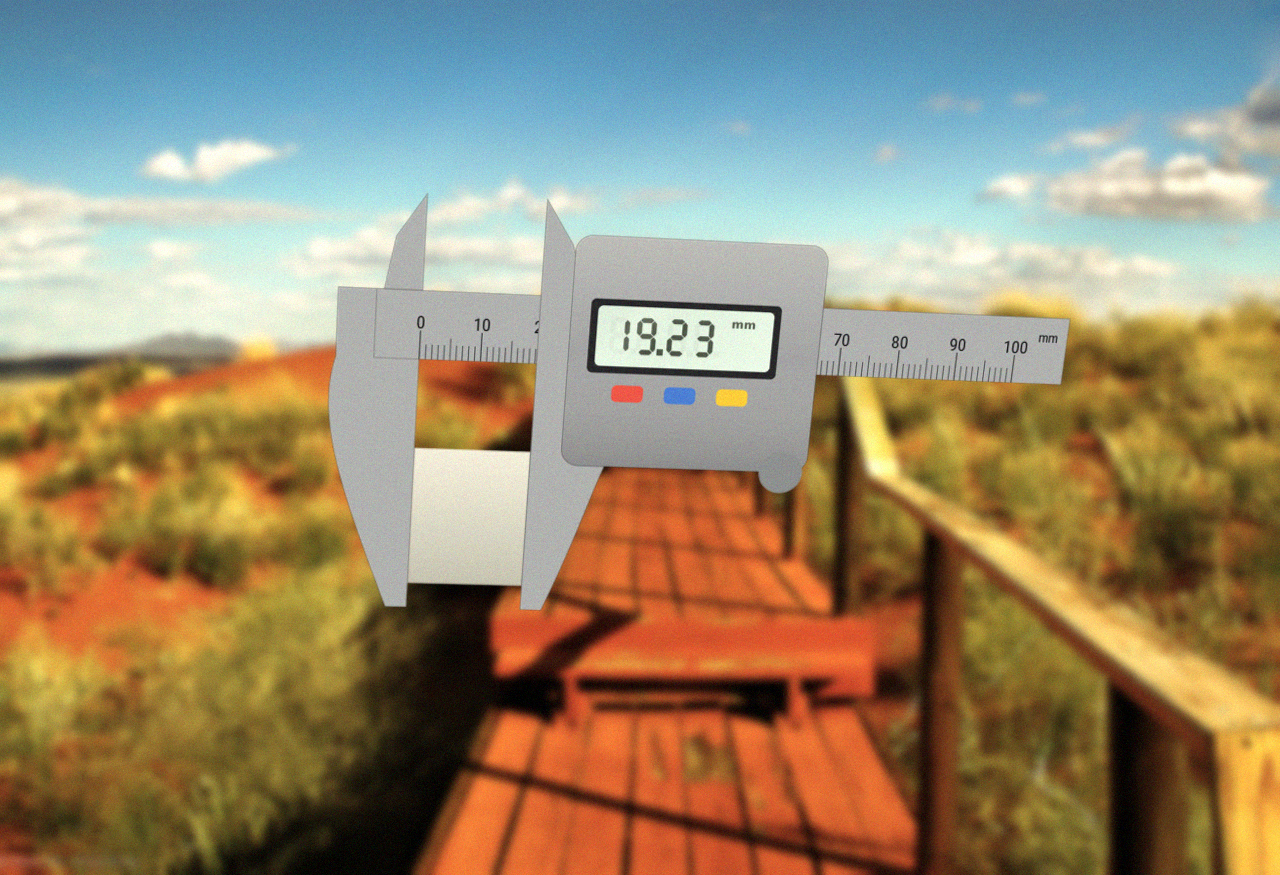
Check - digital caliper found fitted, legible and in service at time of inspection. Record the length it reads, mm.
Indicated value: 19.23 mm
